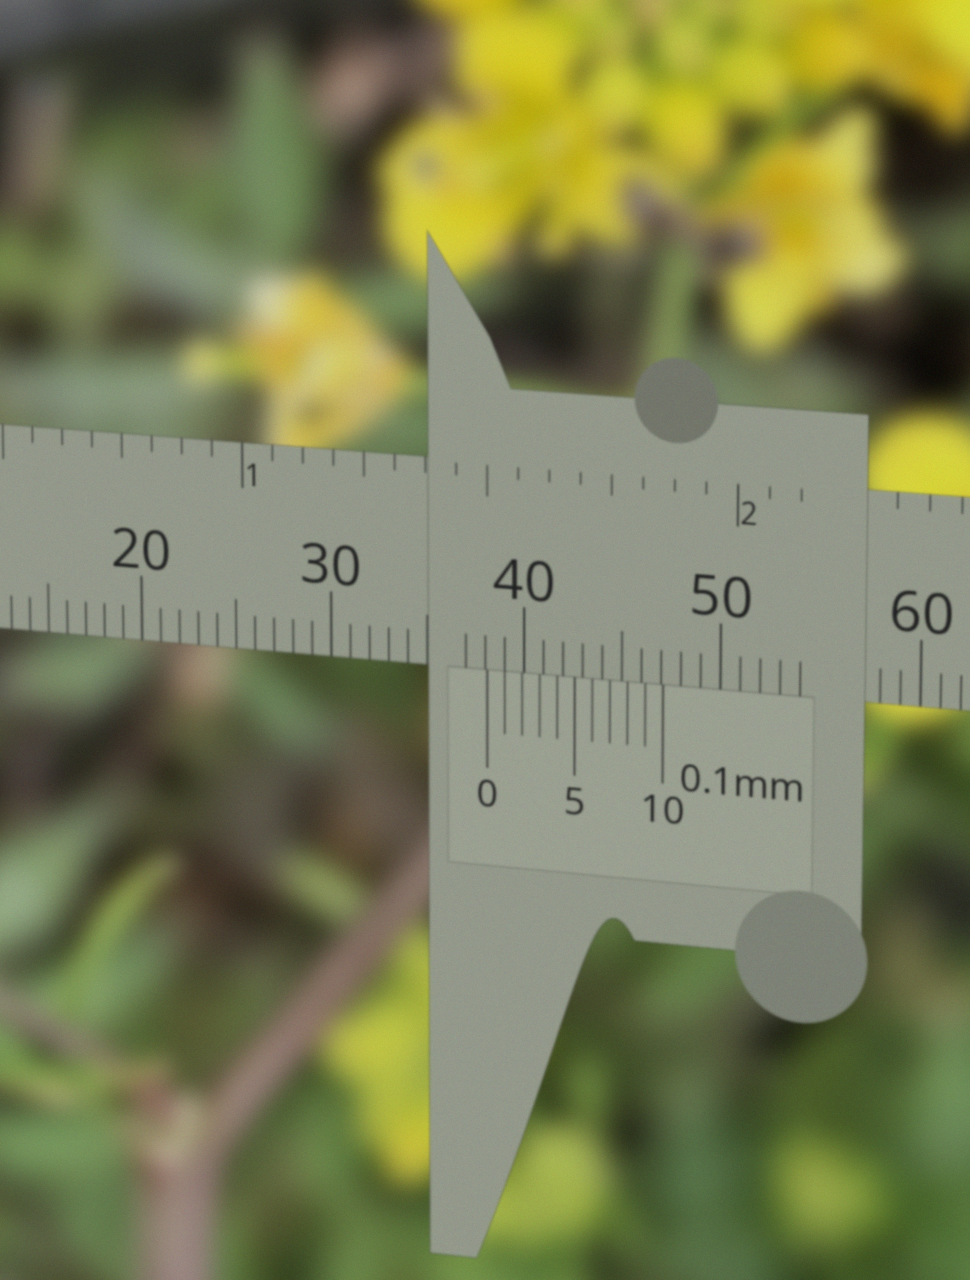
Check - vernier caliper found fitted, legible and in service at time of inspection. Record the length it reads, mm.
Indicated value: 38.1 mm
